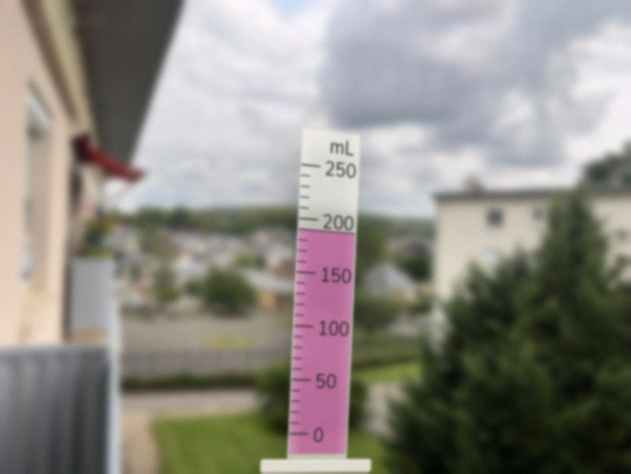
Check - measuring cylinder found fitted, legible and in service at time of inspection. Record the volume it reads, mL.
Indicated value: 190 mL
